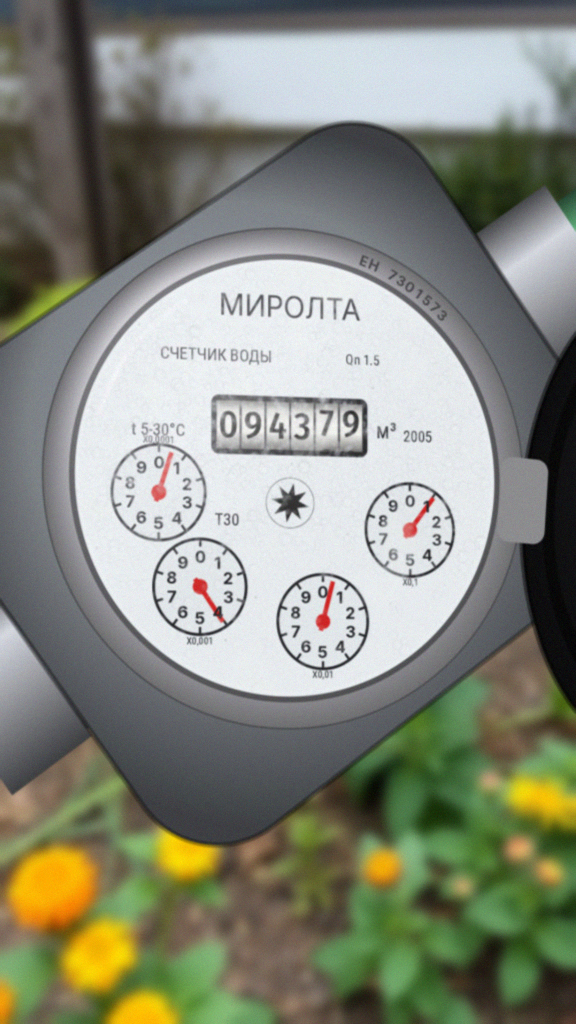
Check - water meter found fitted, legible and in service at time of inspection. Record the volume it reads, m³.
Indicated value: 94379.1040 m³
